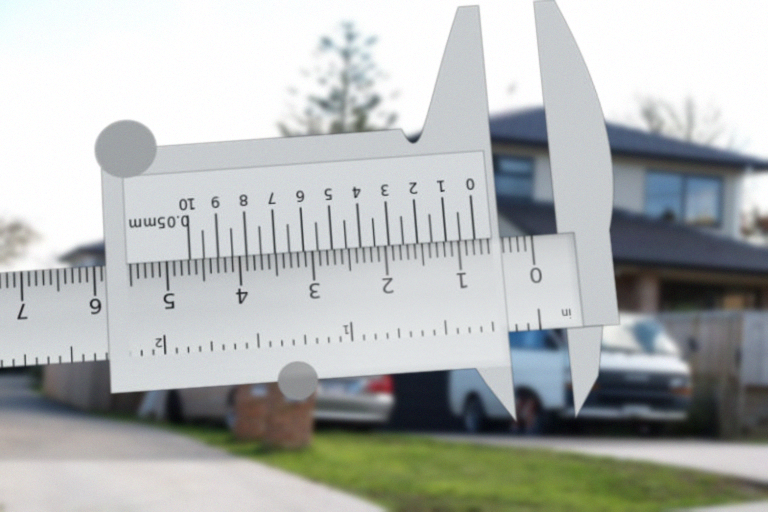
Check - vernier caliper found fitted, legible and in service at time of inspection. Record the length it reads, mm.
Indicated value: 7.8 mm
